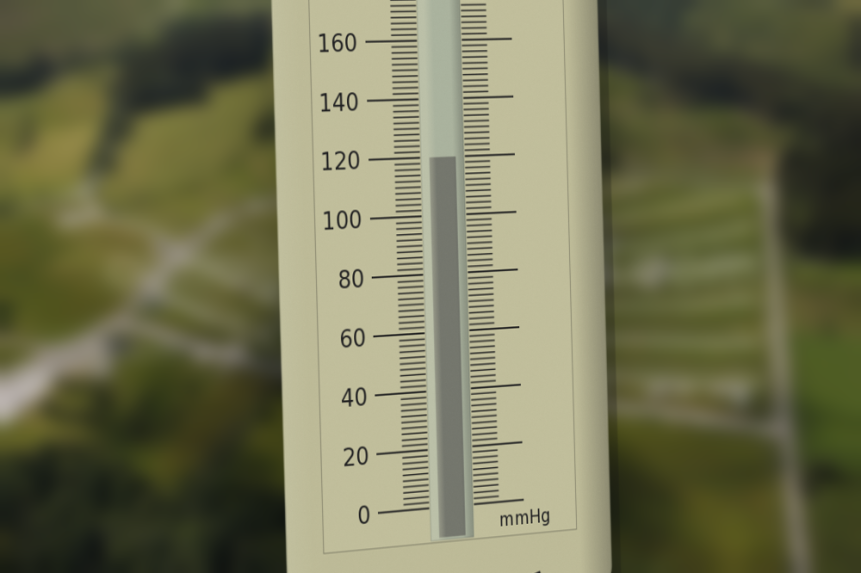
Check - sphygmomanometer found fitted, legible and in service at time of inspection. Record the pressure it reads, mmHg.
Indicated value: 120 mmHg
